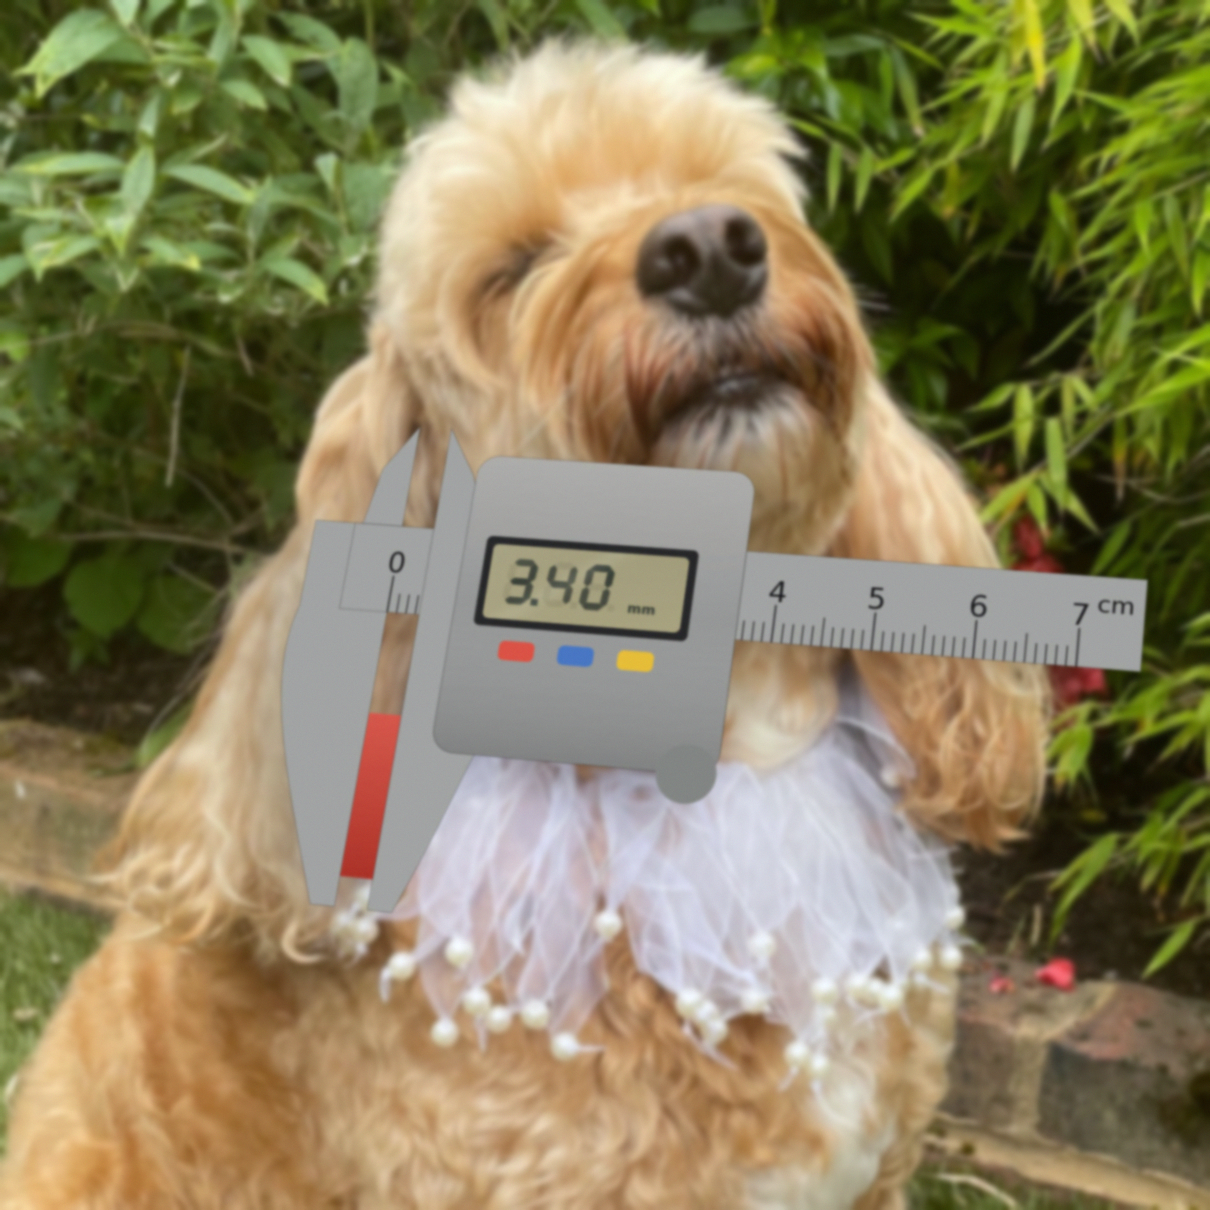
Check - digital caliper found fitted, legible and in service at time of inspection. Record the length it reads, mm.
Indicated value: 3.40 mm
